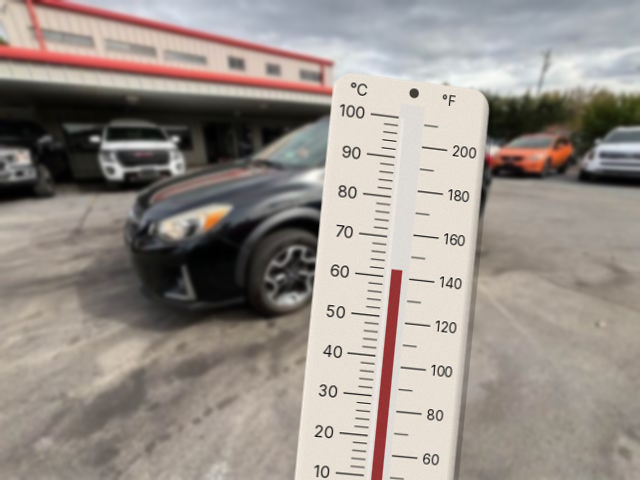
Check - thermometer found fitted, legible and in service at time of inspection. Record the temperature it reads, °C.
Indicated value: 62 °C
